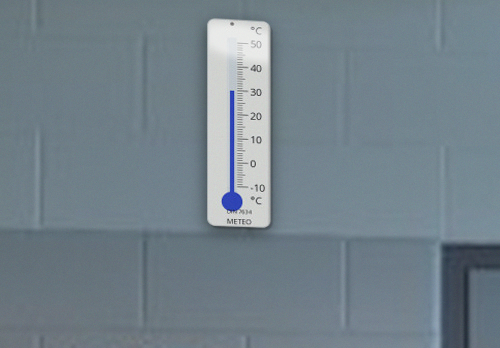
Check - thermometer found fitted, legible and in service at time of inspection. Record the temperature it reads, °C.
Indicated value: 30 °C
